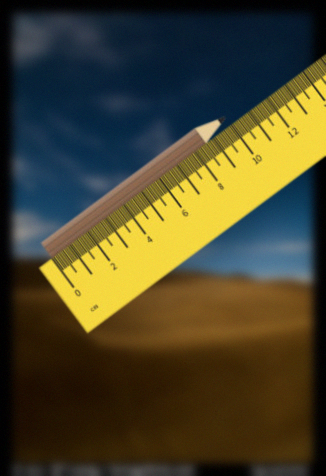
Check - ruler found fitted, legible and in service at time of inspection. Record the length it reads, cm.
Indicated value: 10 cm
